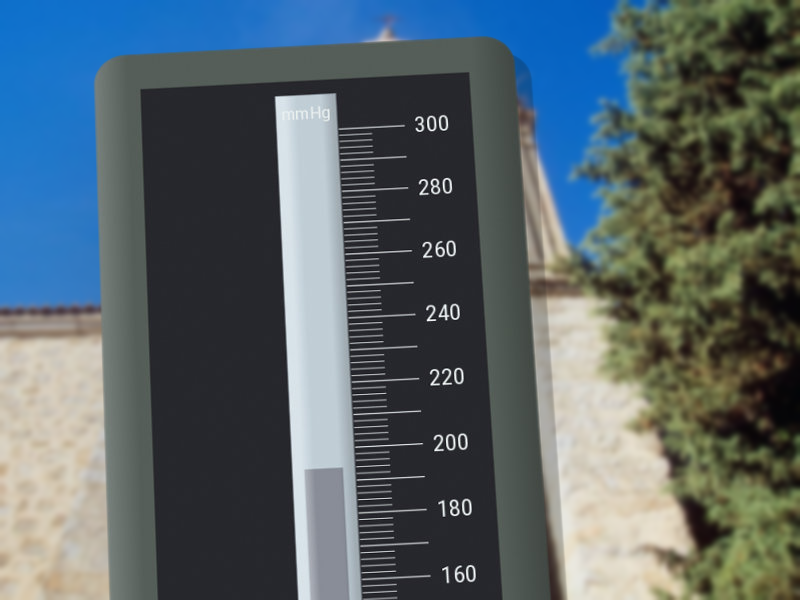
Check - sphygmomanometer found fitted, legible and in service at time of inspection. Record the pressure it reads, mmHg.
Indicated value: 194 mmHg
